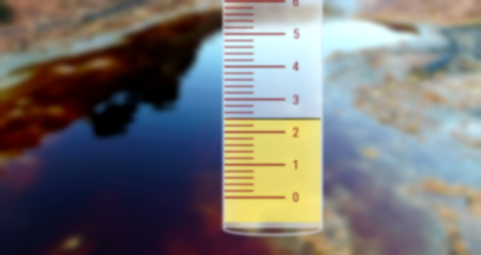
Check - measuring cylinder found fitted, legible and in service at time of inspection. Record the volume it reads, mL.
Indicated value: 2.4 mL
